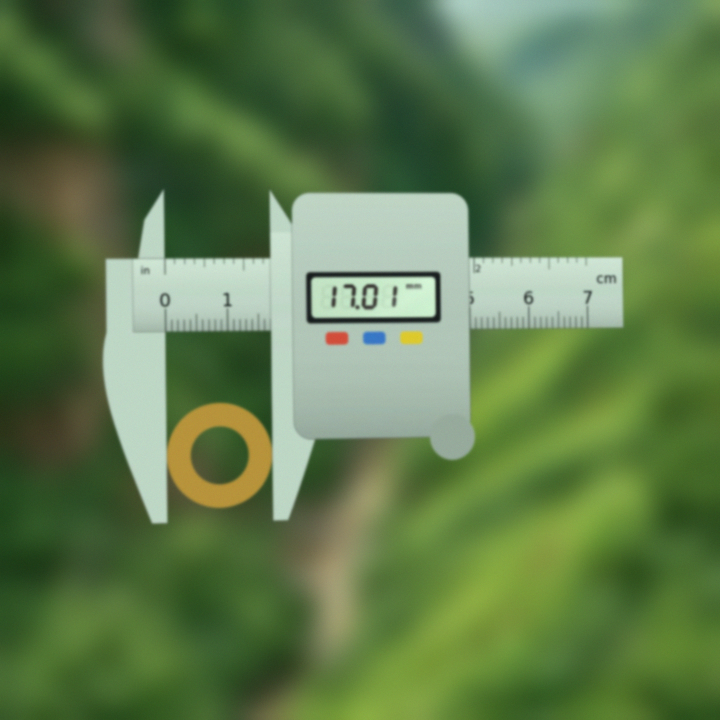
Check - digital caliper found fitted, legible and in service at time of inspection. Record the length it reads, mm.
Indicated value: 17.01 mm
